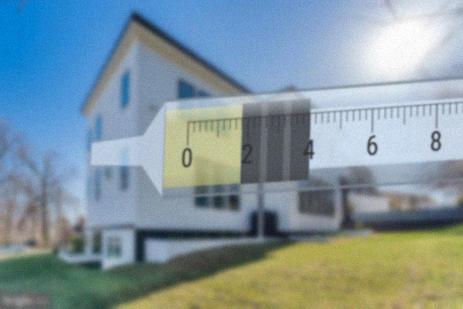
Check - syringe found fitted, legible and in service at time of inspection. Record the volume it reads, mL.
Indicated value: 1.8 mL
